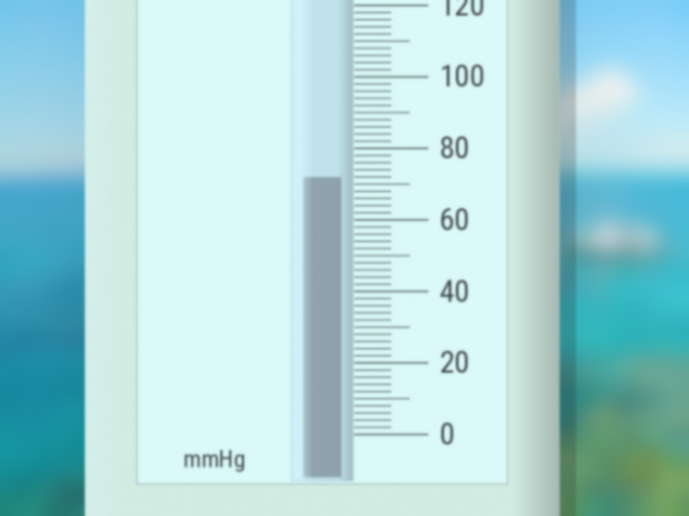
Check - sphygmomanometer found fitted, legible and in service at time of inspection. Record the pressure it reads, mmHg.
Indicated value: 72 mmHg
